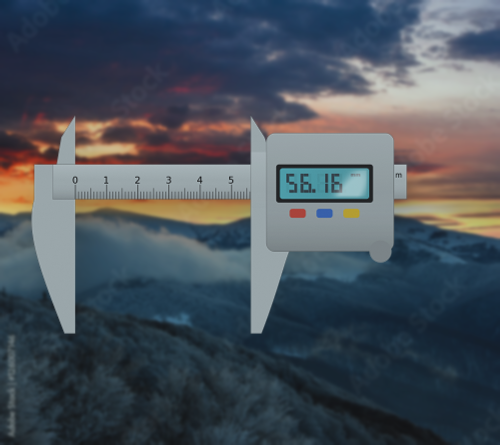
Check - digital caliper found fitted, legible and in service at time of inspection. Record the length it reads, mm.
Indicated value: 56.16 mm
